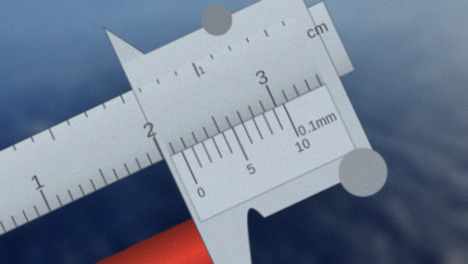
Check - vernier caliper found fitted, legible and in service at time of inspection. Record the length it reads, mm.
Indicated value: 21.6 mm
